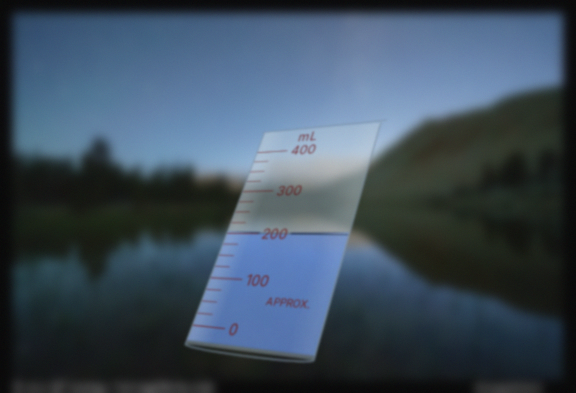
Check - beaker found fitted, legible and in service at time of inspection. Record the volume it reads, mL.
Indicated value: 200 mL
